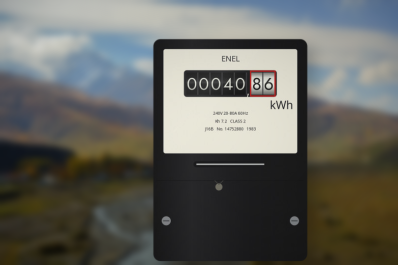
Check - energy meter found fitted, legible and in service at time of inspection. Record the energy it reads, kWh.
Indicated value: 40.86 kWh
